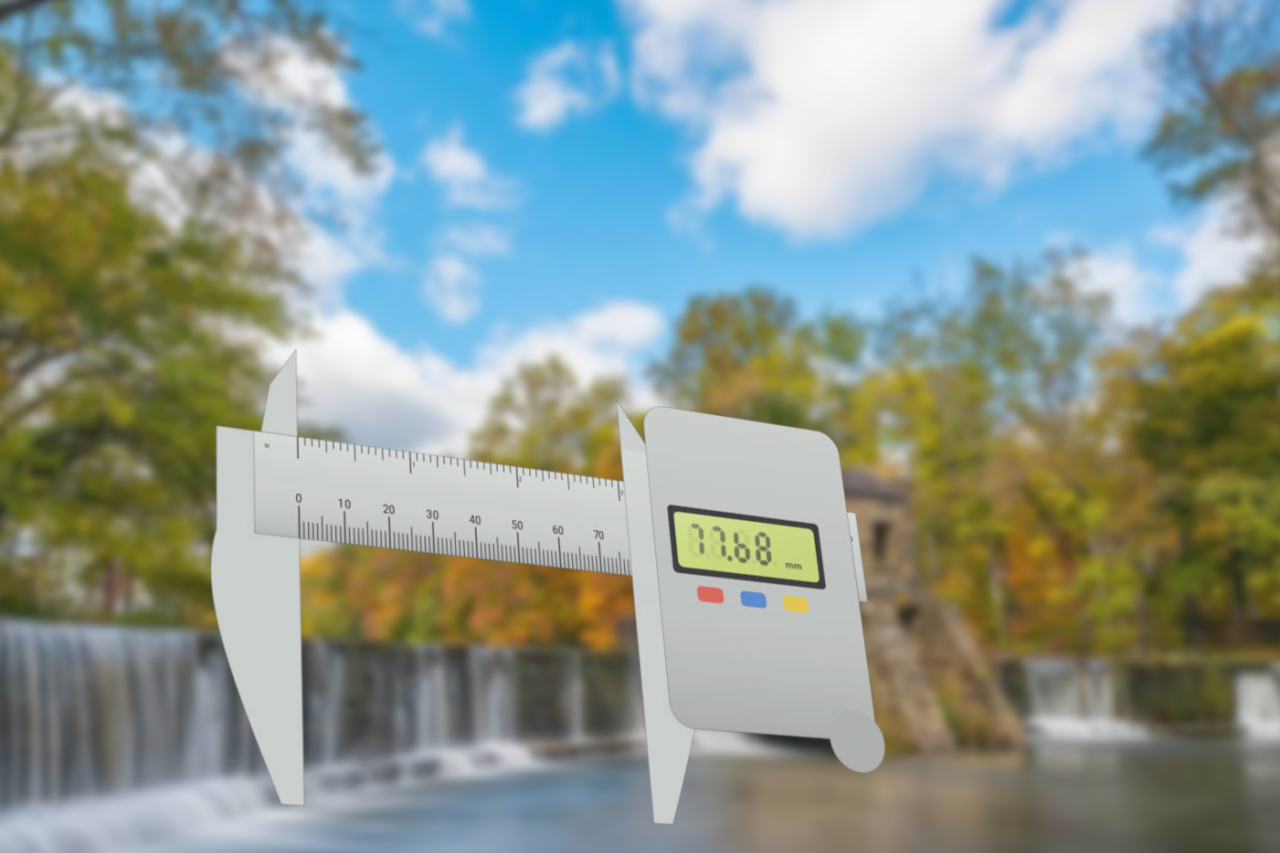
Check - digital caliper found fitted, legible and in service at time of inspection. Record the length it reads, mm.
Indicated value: 77.68 mm
